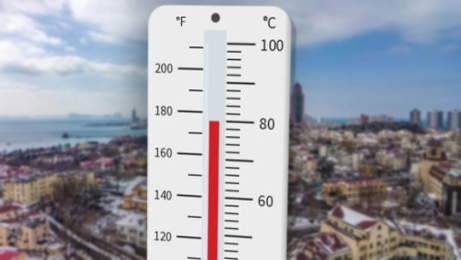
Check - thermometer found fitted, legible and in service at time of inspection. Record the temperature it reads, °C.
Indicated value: 80 °C
